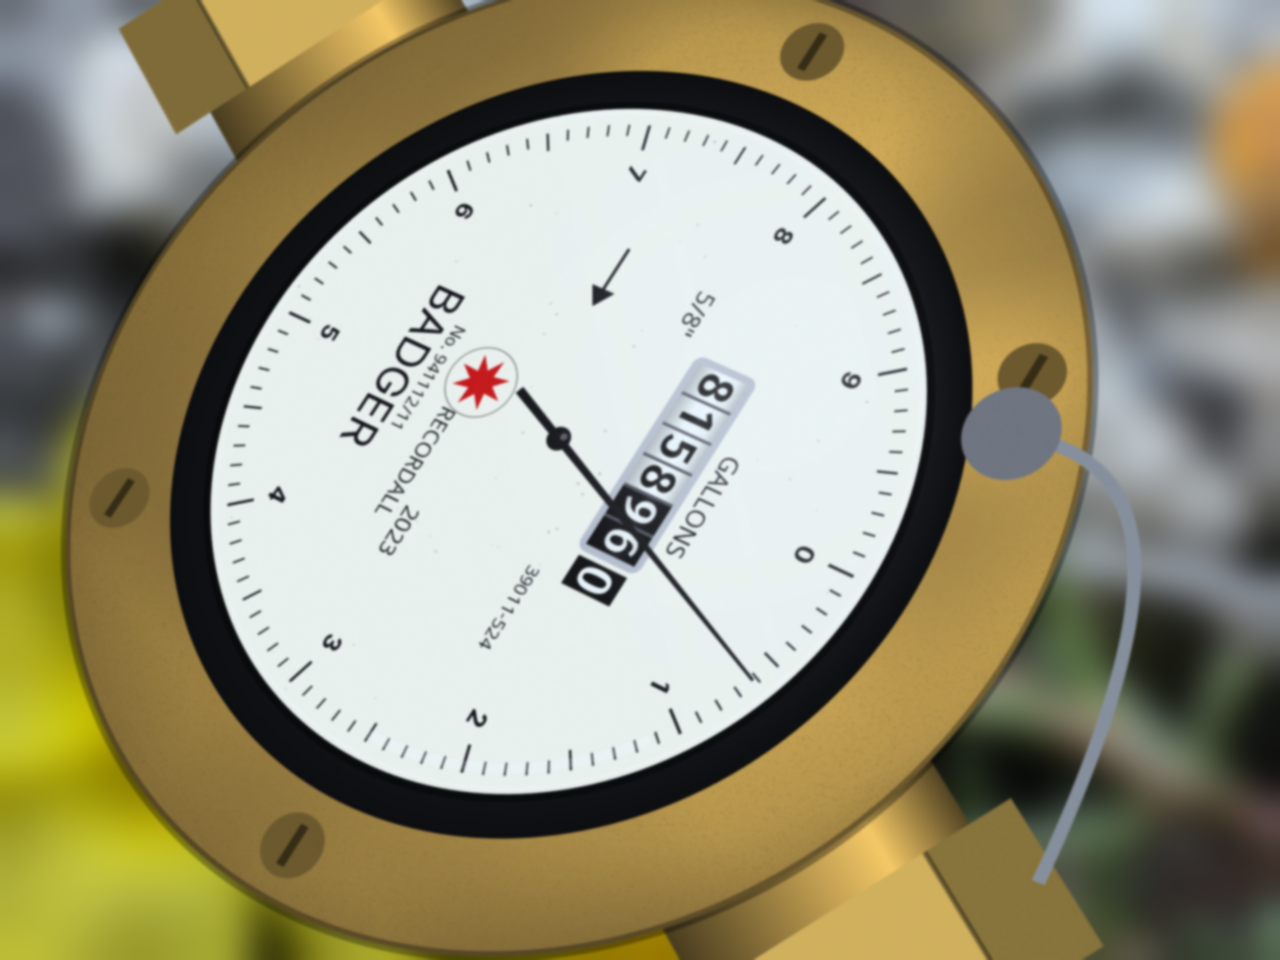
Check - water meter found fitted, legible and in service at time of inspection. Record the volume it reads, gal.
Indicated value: 8158960.6 gal
